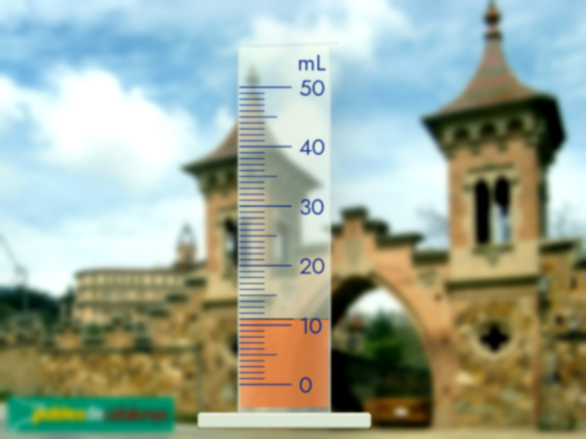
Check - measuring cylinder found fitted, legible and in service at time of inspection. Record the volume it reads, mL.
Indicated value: 11 mL
